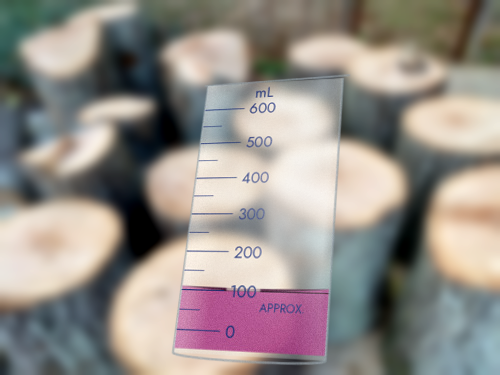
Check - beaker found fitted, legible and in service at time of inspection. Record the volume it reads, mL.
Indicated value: 100 mL
